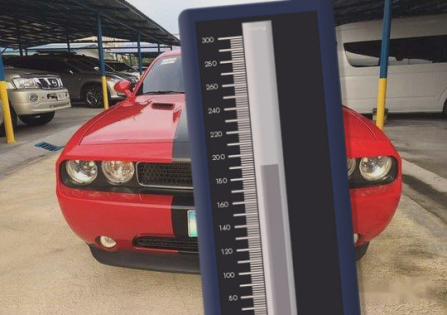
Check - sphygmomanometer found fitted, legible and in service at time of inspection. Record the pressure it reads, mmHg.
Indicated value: 190 mmHg
